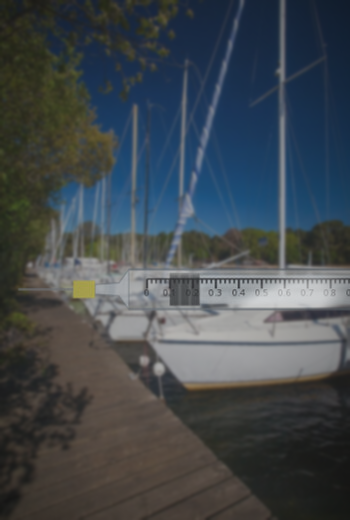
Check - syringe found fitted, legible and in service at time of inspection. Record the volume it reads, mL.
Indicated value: 0.1 mL
